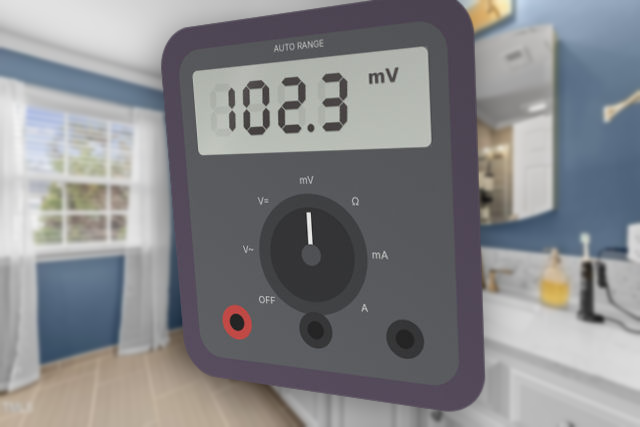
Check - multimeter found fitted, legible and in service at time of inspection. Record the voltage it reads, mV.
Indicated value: 102.3 mV
